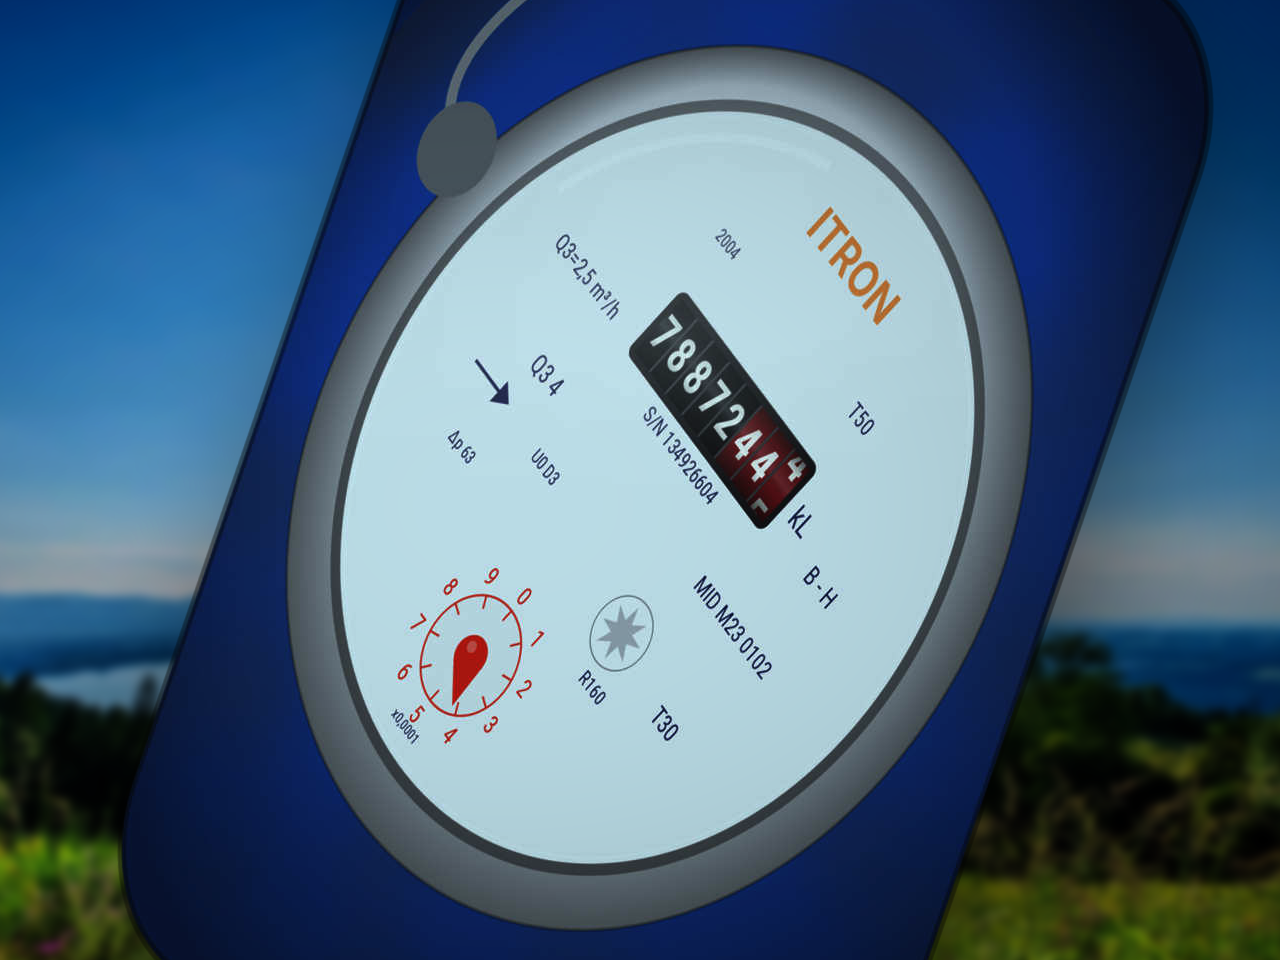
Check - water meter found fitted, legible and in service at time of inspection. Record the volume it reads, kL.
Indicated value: 78872.4444 kL
